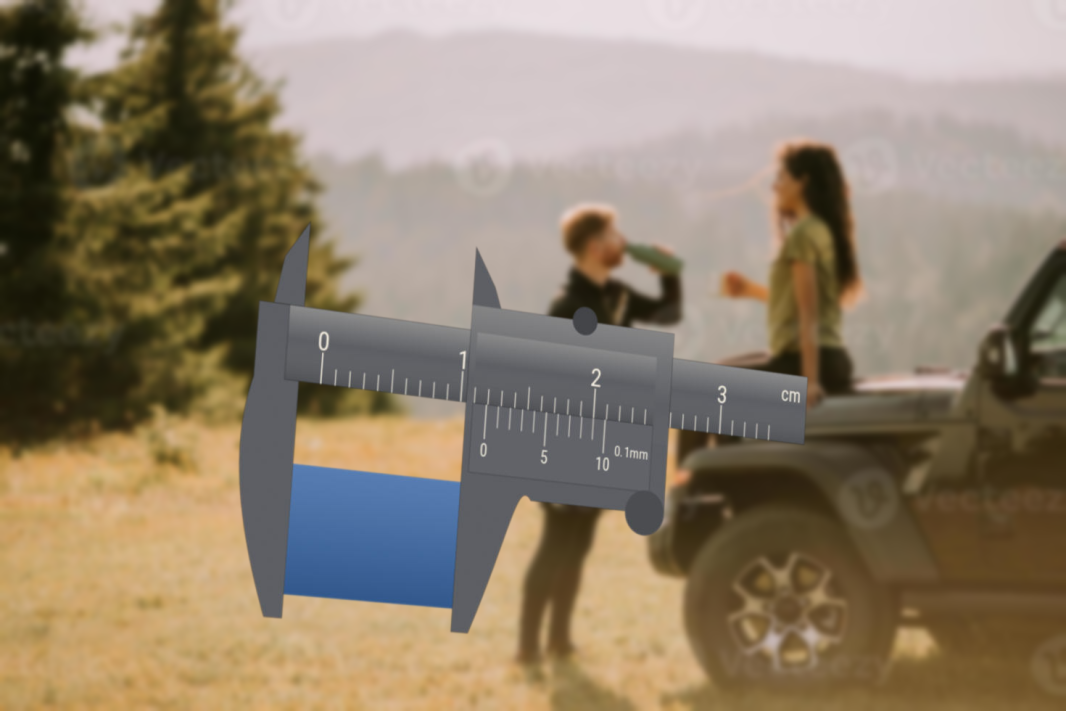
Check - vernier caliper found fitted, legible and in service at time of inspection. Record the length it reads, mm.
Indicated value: 11.9 mm
